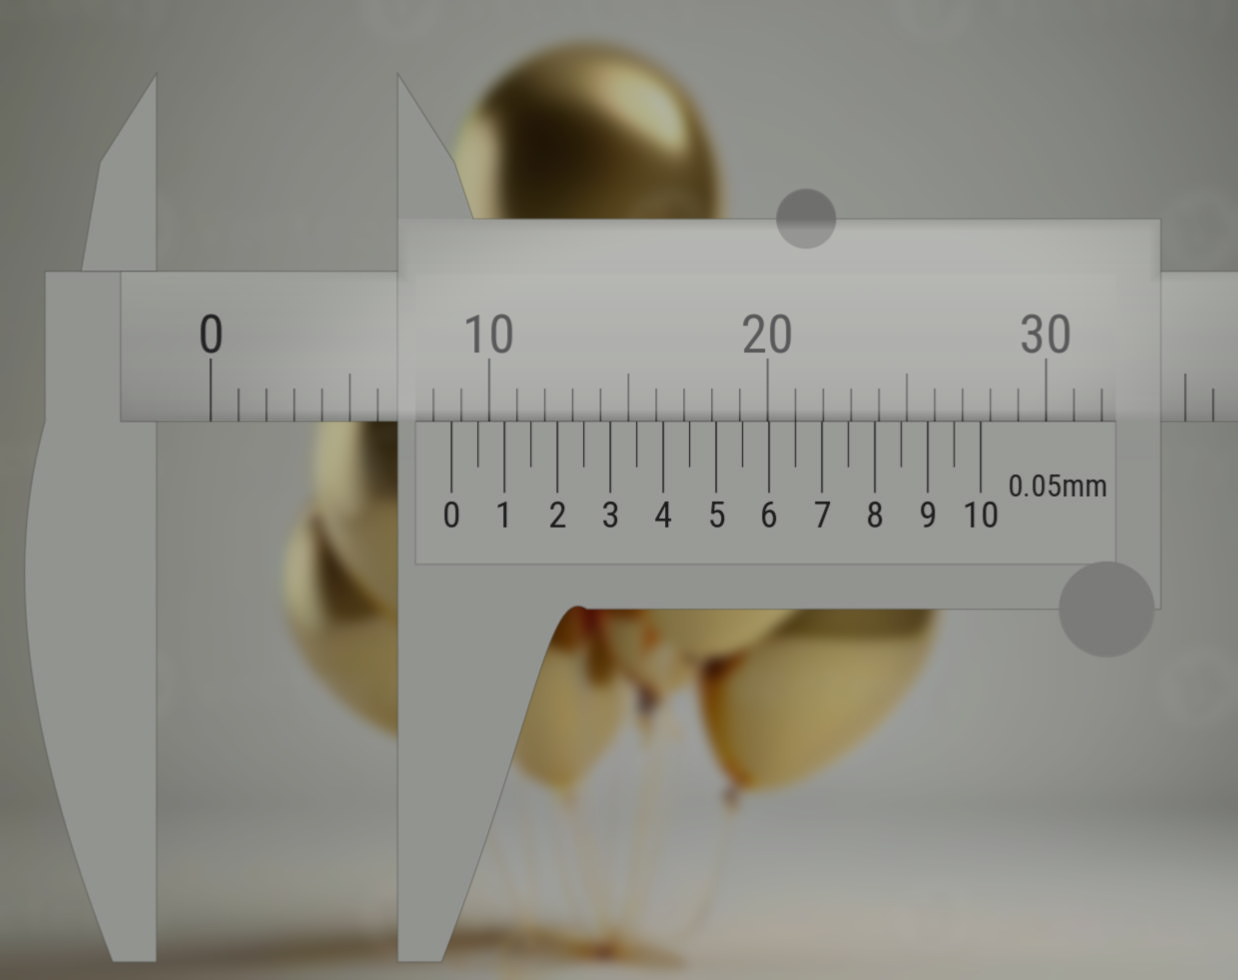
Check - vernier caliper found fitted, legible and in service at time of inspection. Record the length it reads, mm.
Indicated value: 8.65 mm
